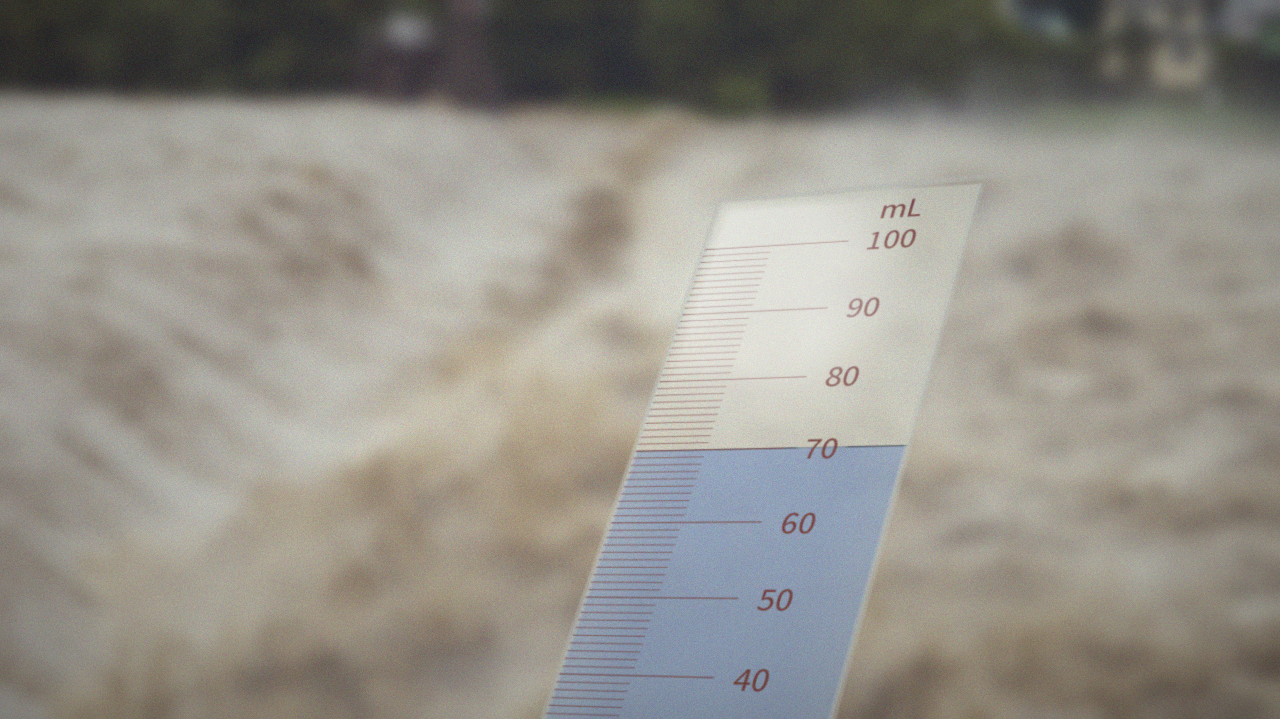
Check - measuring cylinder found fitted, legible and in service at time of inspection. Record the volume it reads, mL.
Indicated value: 70 mL
